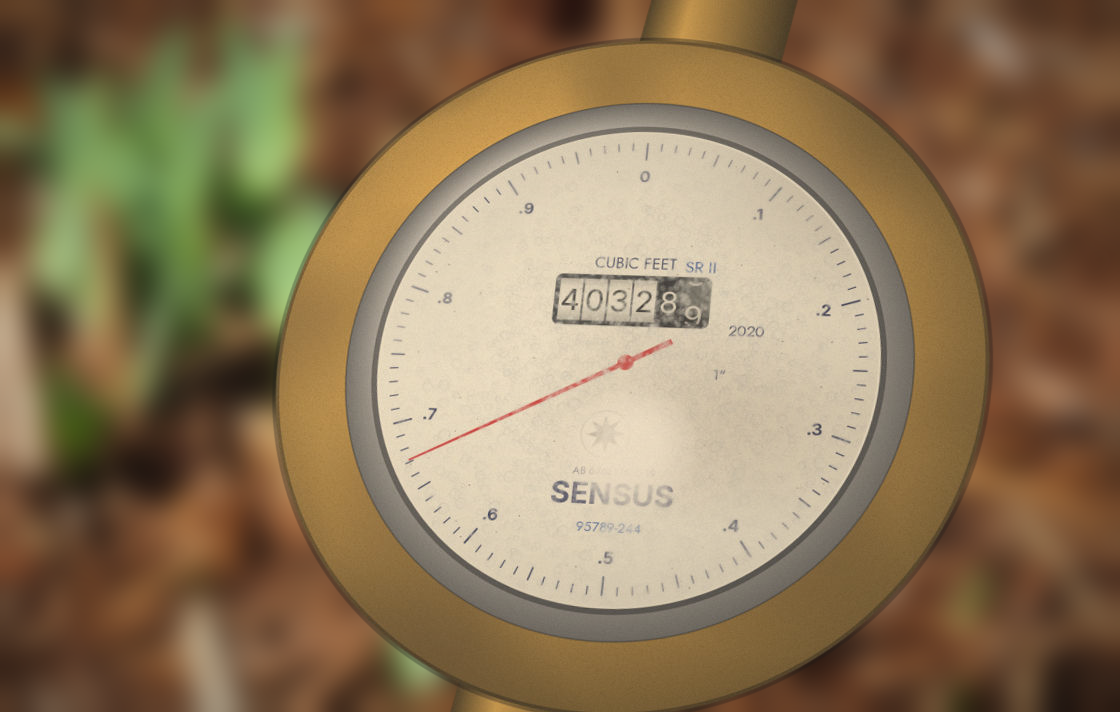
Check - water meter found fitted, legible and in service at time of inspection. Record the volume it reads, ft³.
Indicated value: 403288.67 ft³
